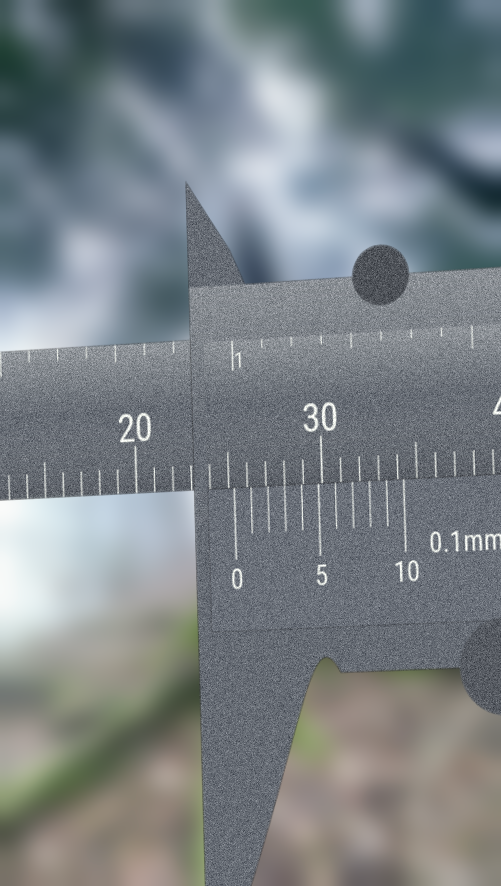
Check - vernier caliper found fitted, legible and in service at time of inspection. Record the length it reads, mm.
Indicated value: 25.3 mm
